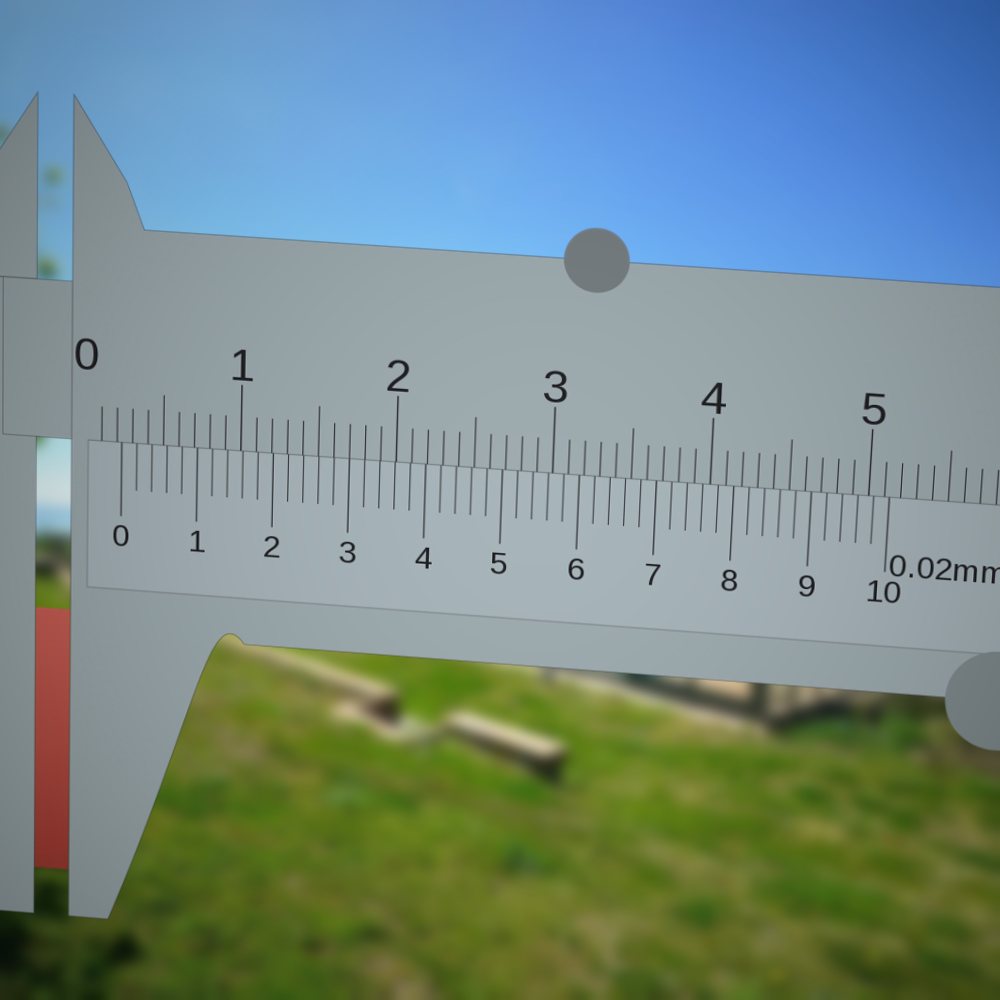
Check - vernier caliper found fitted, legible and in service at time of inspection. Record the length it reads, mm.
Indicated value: 2.3 mm
